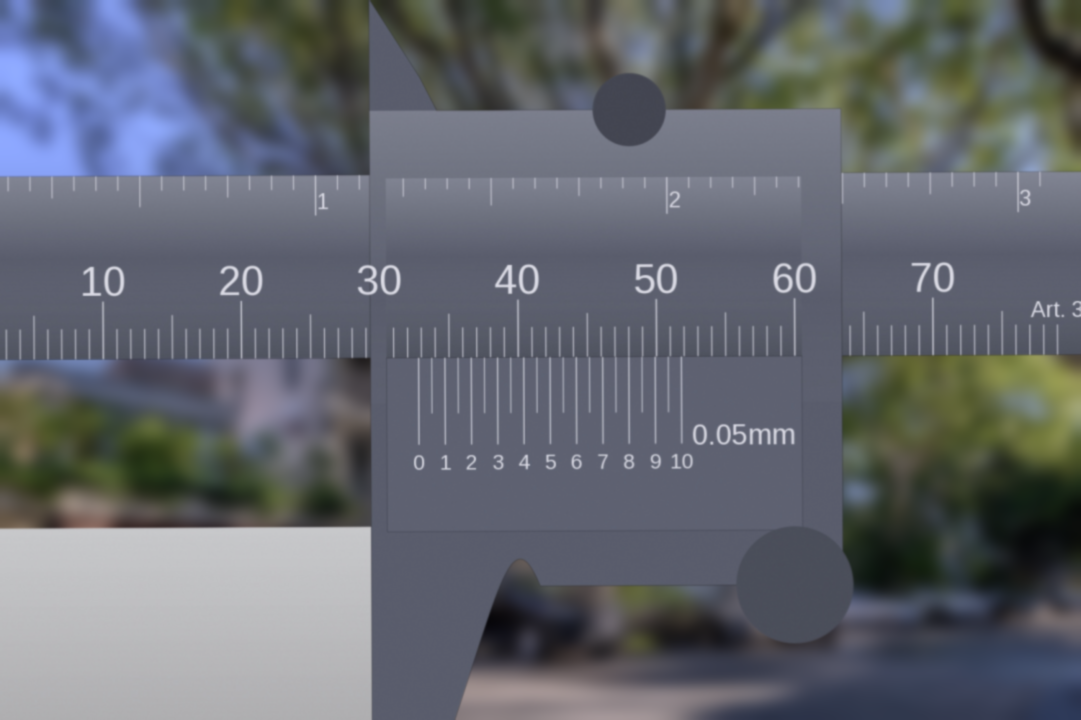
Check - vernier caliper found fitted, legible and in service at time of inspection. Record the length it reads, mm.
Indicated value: 32.8 mm
